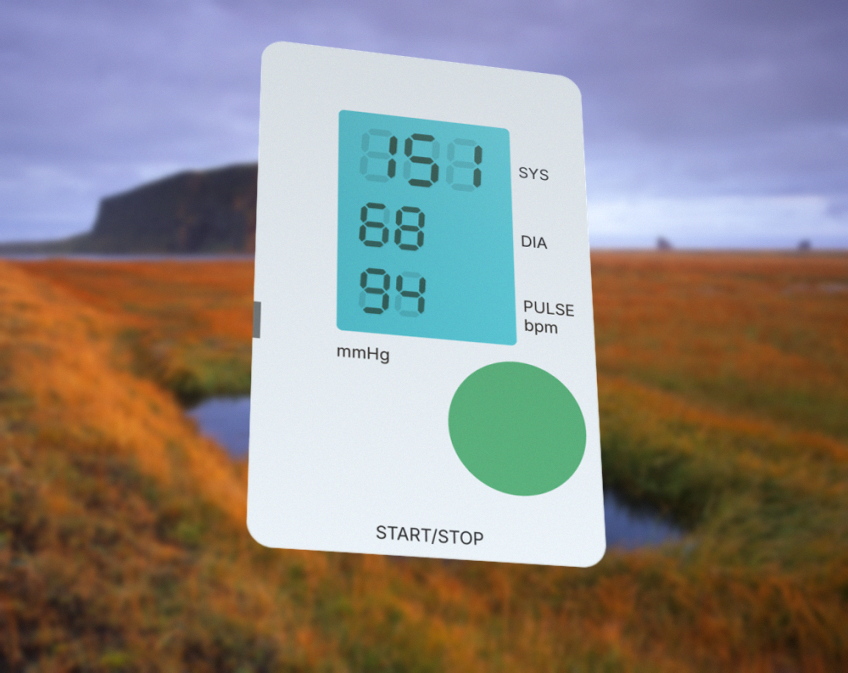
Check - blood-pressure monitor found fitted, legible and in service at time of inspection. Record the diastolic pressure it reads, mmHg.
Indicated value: 68 mmHg
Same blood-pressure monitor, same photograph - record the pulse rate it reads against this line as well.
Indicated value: 94 bpm
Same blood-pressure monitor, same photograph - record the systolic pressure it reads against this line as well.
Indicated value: 151 mmHg
